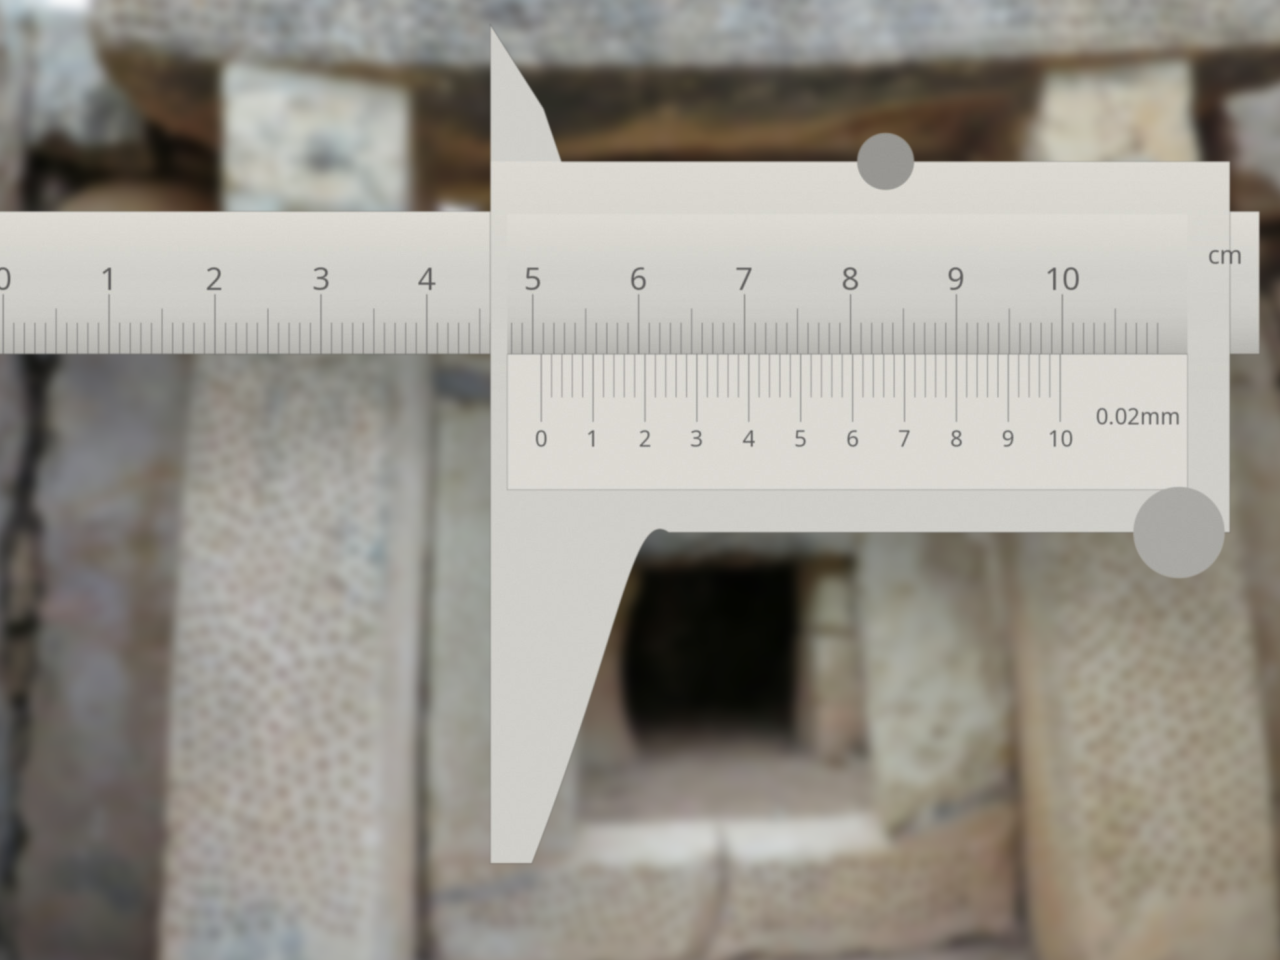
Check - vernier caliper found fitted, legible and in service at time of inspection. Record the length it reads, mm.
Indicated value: 50.8 mm
